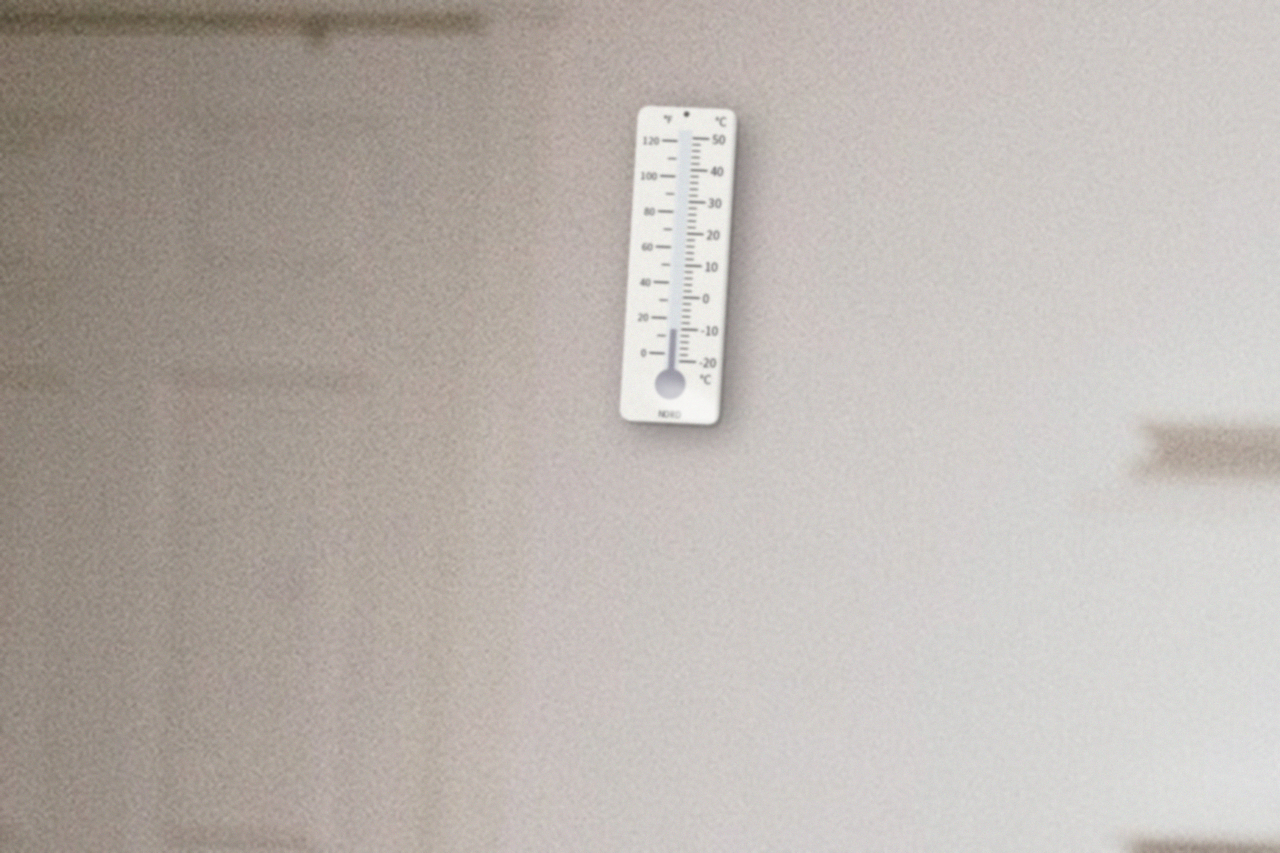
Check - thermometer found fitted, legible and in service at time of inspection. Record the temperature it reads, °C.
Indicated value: -10 °C
